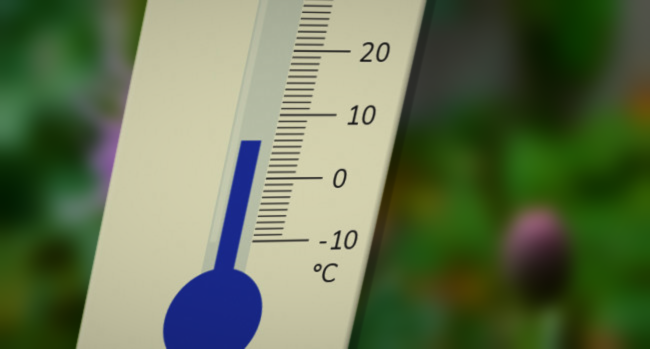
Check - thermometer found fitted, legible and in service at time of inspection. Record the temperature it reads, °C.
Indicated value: 6 °C
